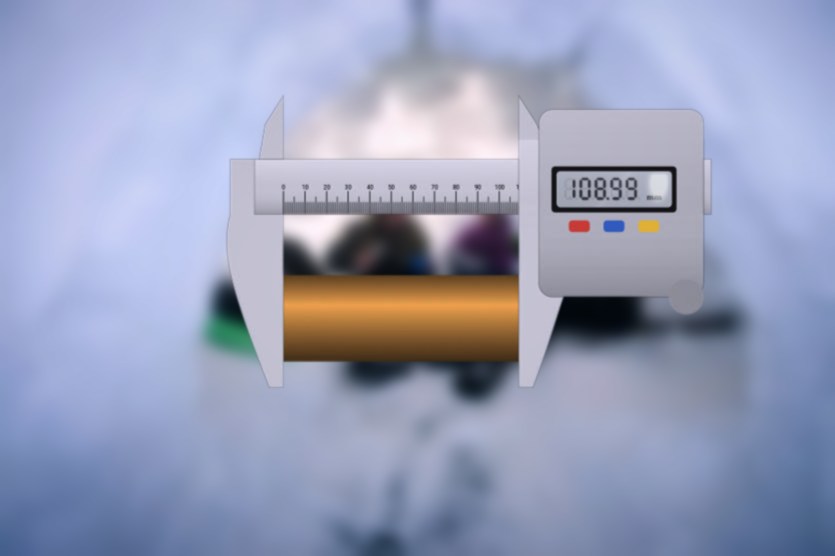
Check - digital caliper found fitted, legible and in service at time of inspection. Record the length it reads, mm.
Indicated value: 108.99 mm
